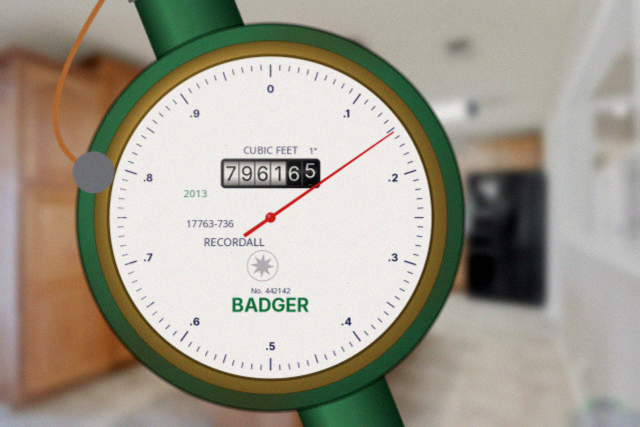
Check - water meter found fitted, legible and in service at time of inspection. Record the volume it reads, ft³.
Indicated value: 796165.15 ft³
